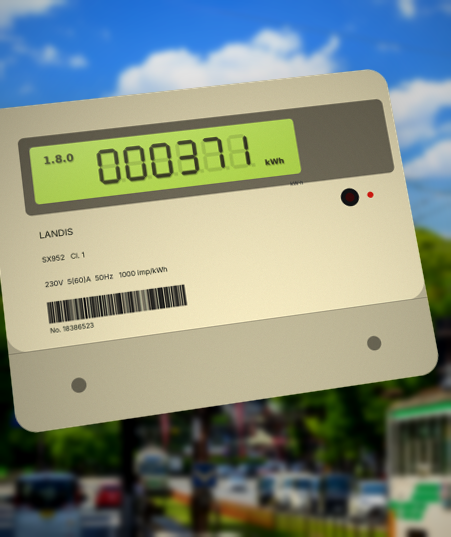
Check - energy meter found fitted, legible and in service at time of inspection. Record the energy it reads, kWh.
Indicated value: 371 kWh
